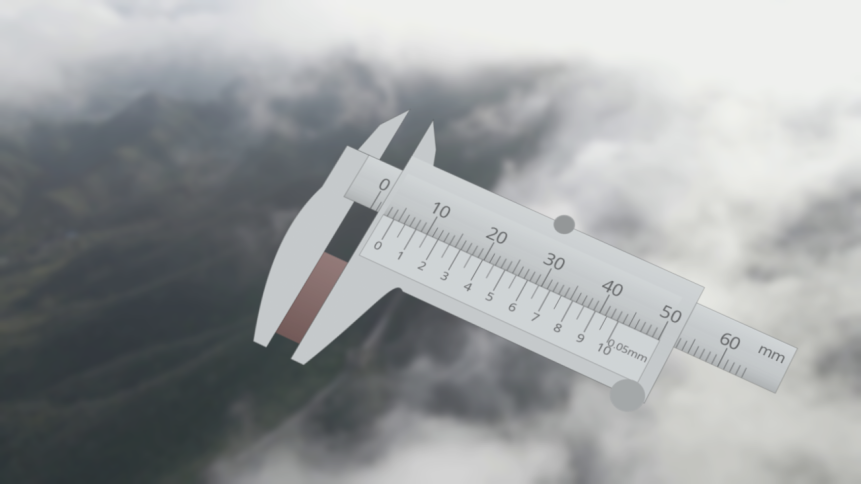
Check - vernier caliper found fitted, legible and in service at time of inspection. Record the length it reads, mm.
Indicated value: 4.2 mm
